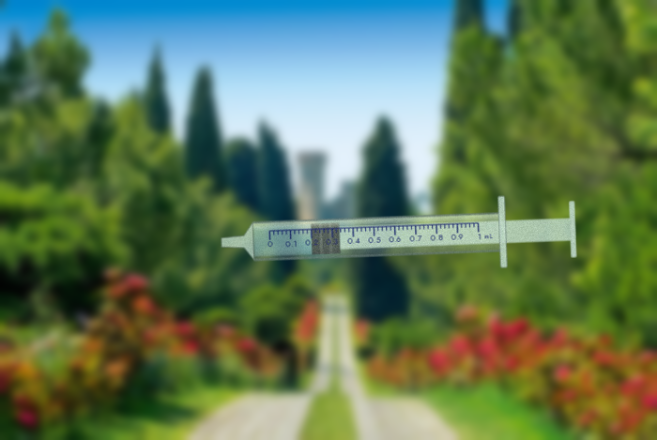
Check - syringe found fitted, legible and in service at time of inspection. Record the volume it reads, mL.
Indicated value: 0.2 mL
